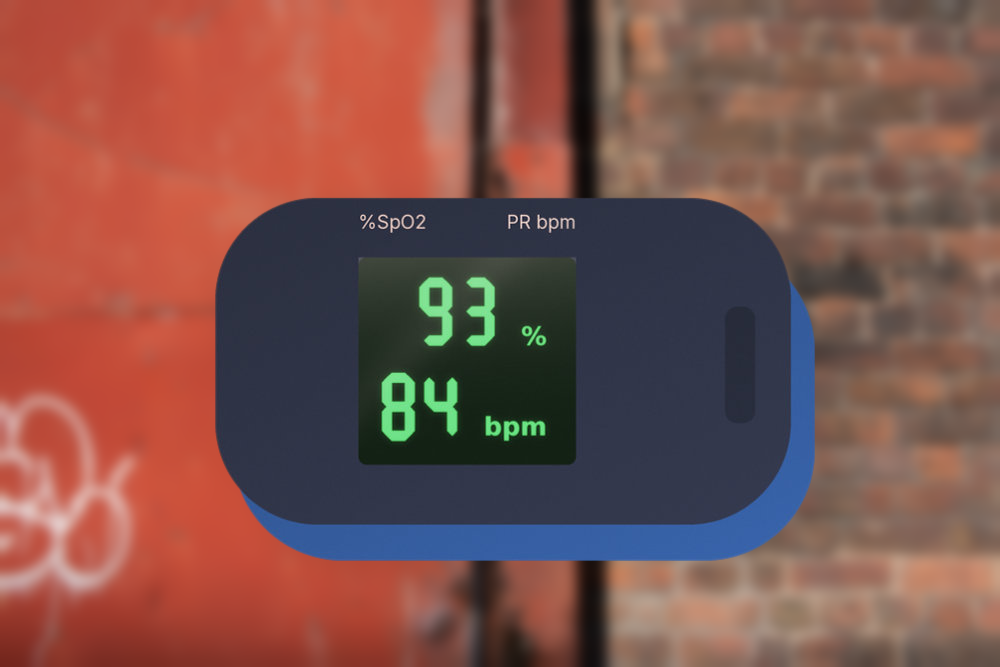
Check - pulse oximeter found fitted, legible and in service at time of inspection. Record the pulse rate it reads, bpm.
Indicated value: 84 bpm
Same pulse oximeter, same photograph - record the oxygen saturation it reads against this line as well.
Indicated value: 93 %
